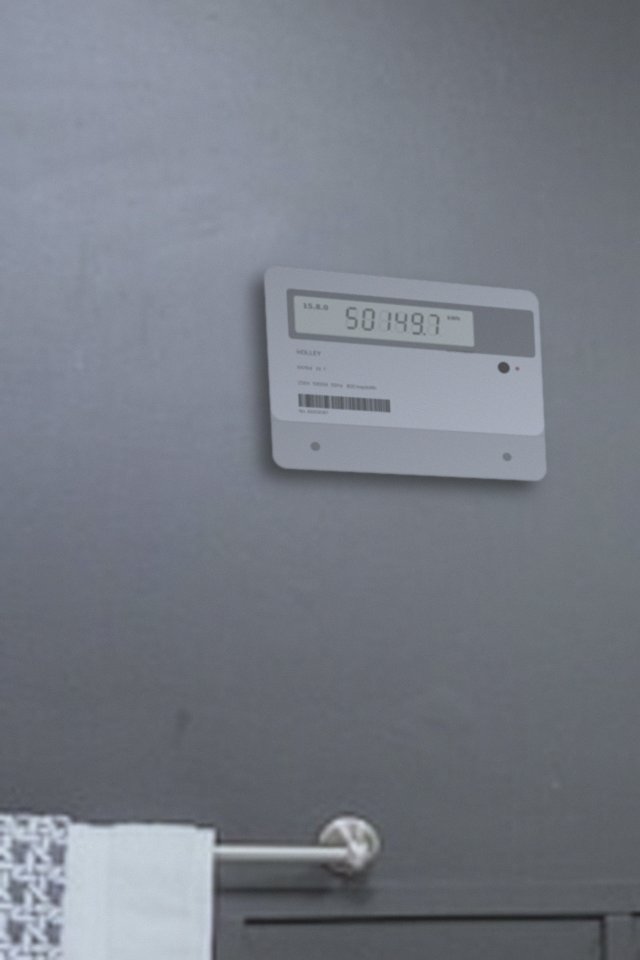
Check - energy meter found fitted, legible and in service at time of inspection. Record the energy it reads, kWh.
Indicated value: 50149.7 kWh
